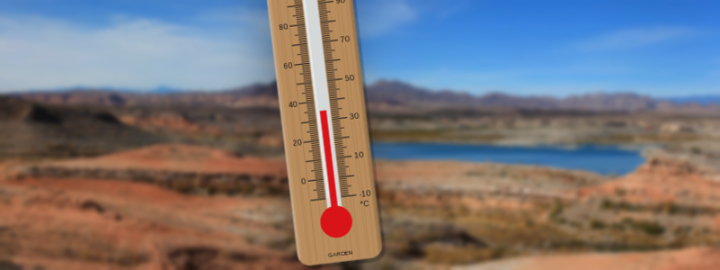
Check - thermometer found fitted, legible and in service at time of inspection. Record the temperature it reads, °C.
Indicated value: 35 °C
